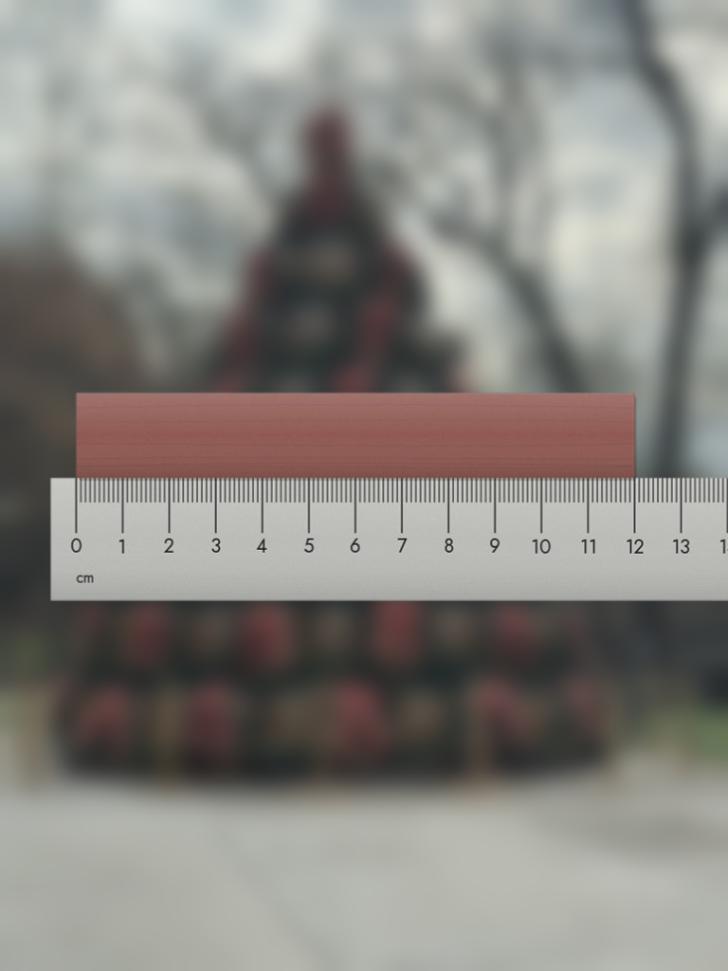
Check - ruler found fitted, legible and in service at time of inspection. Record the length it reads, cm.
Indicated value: 12 cm
